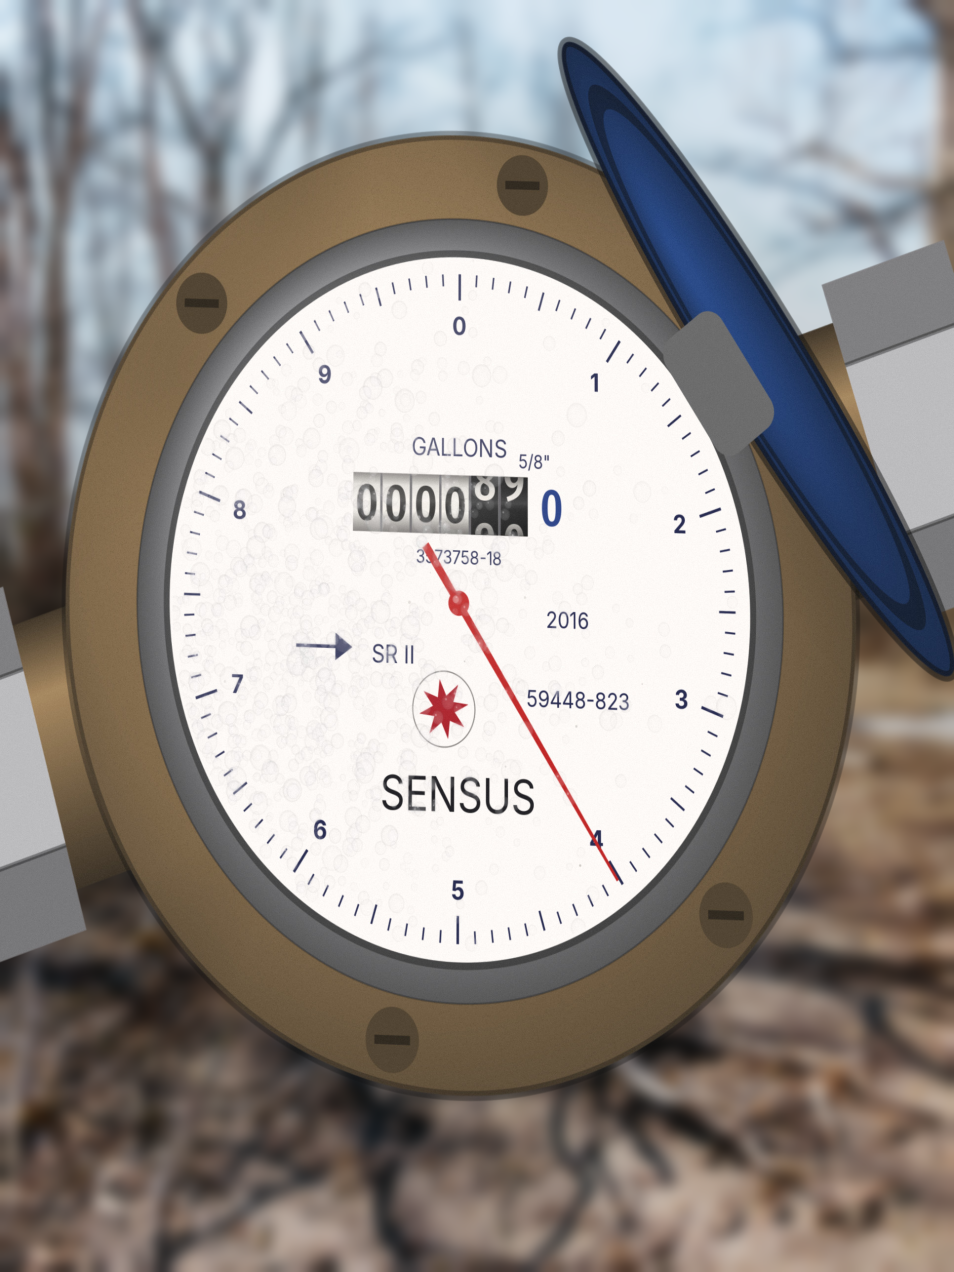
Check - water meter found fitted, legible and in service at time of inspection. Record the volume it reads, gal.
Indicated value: 894.0 gal
